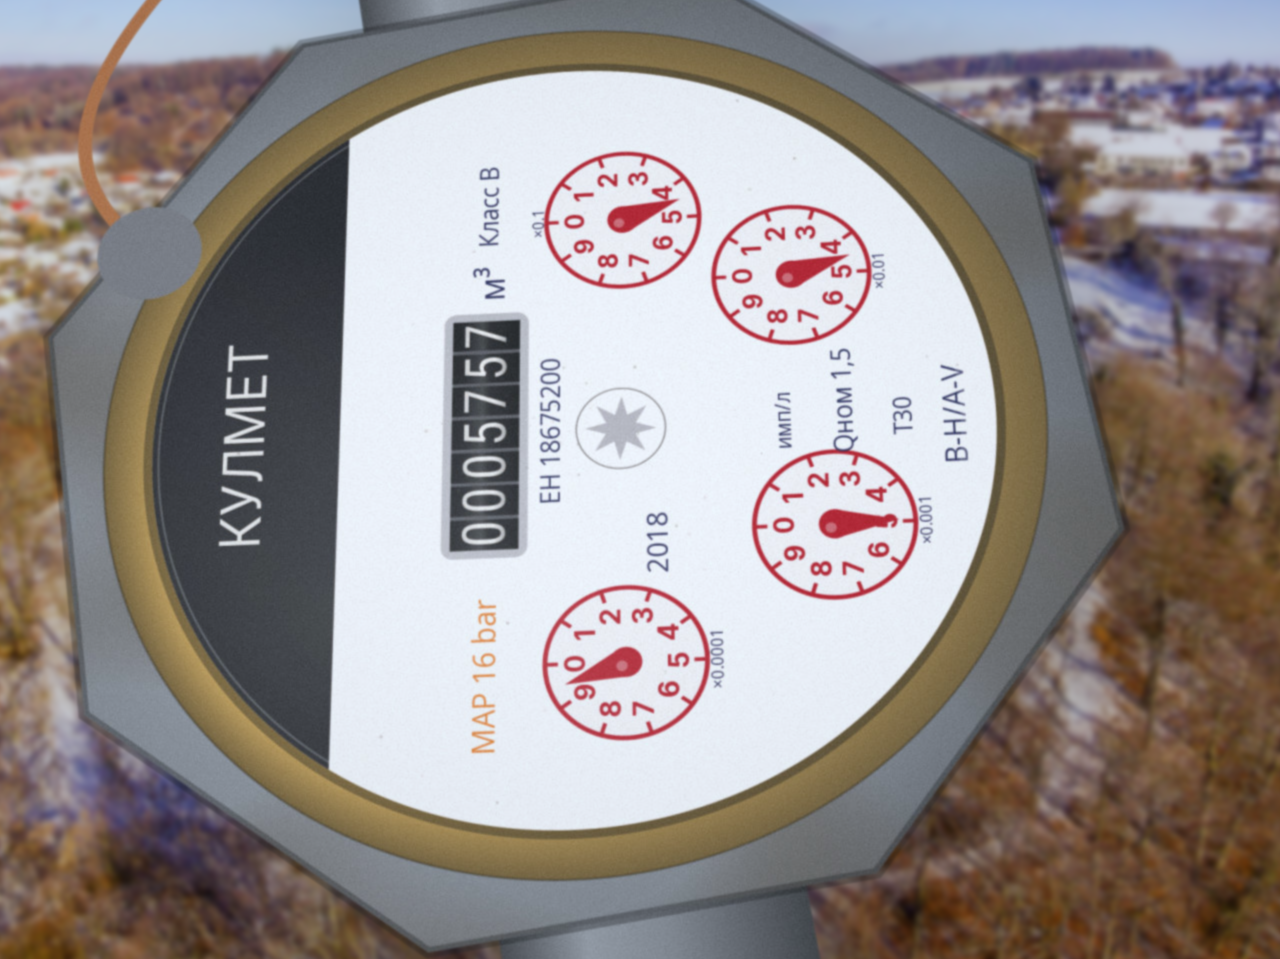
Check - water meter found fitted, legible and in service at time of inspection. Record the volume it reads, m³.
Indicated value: 5757.4449 m³
